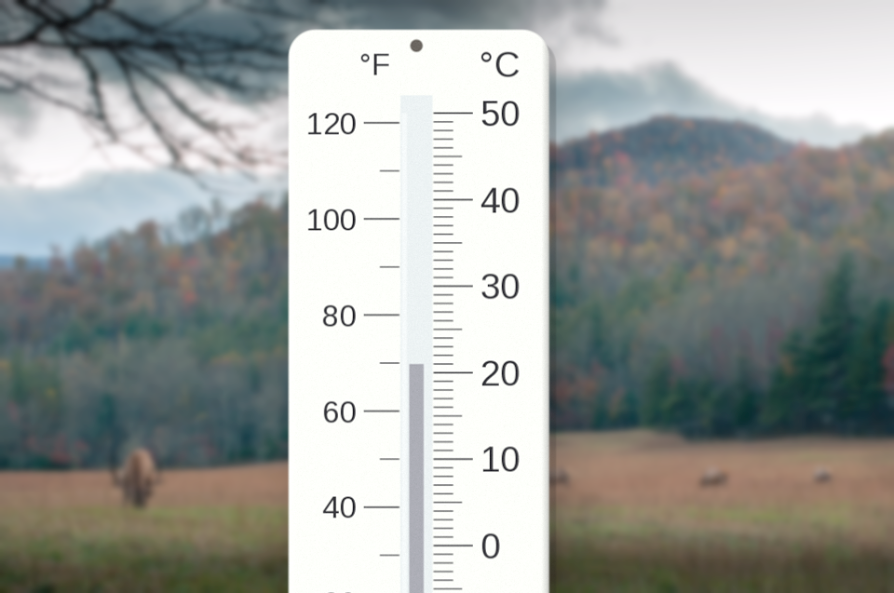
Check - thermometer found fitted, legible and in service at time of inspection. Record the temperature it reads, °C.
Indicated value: 21 °C
